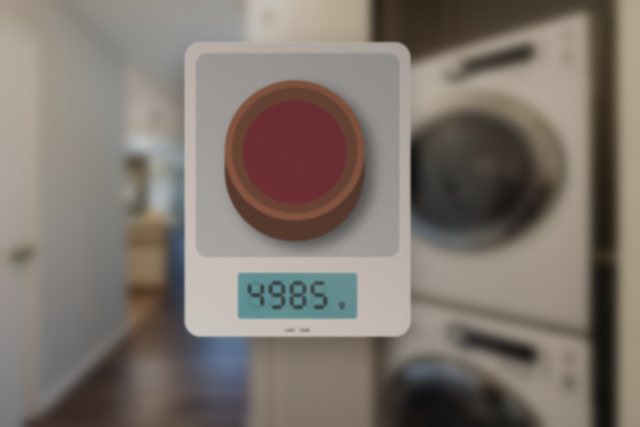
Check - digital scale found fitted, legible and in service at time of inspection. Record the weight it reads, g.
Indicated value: 4985 g
